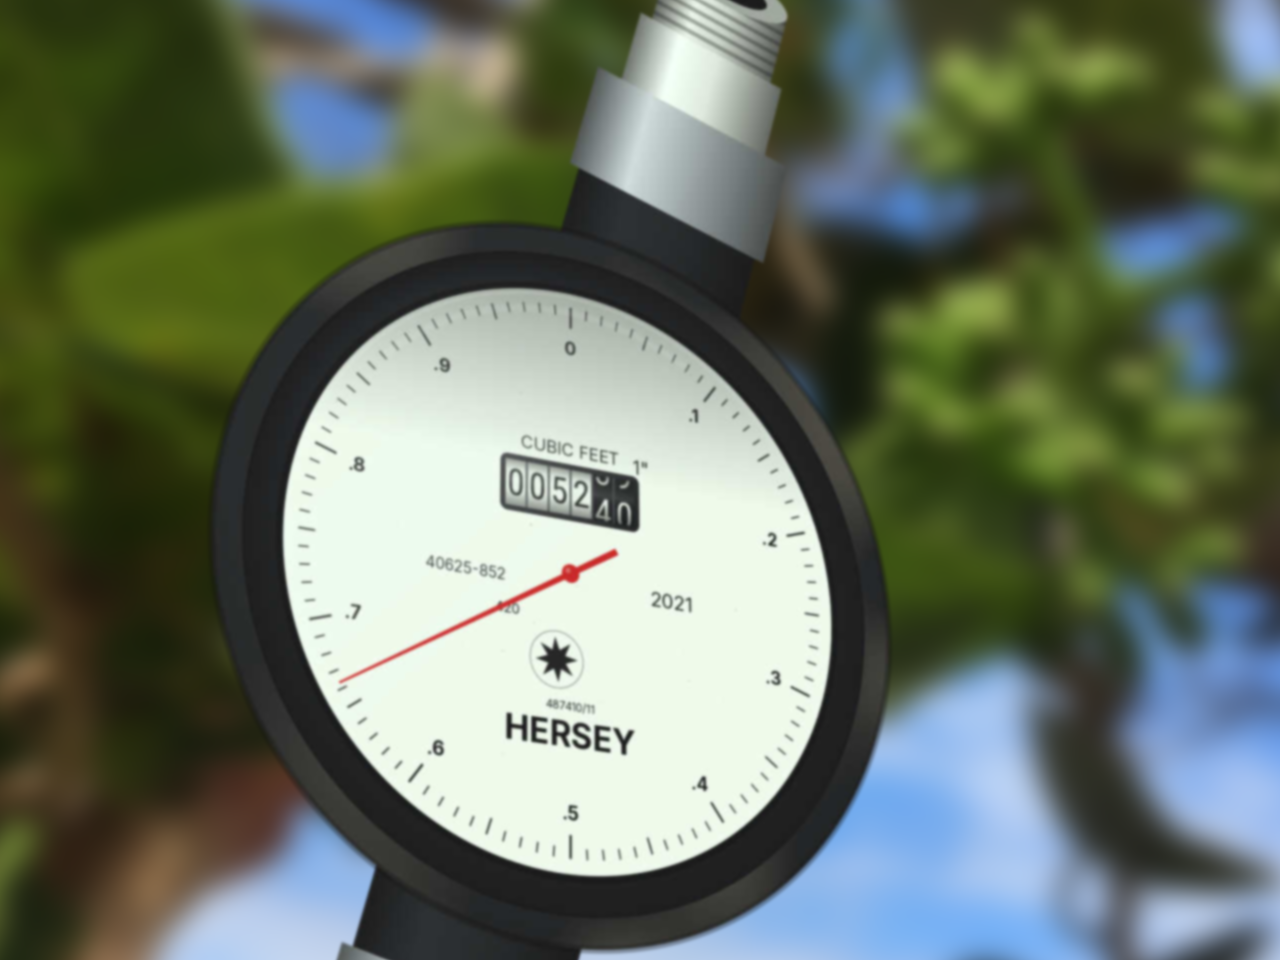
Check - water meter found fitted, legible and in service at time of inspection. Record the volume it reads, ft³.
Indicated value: 5239.66 ft³
